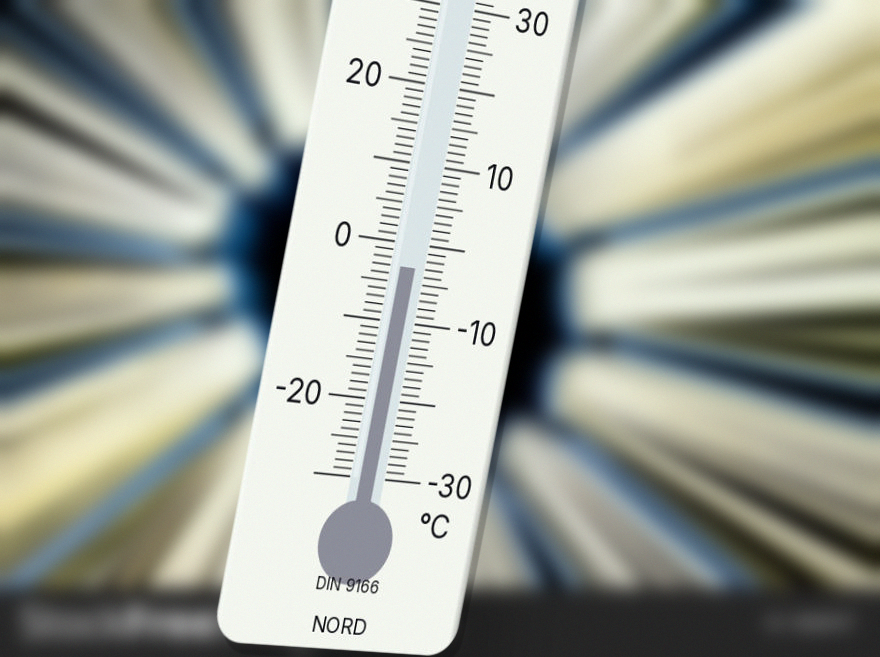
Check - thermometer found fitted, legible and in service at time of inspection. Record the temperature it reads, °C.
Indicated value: -3 °C
